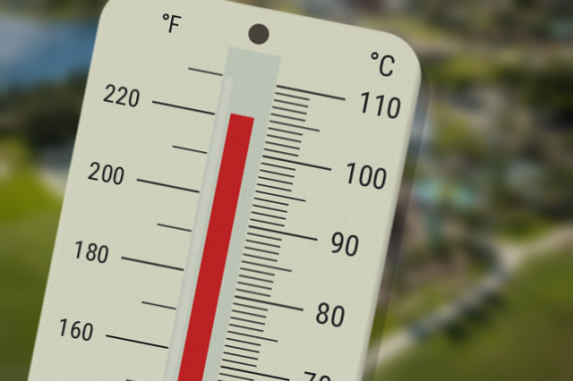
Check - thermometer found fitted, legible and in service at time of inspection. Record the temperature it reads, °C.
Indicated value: 105 °C
